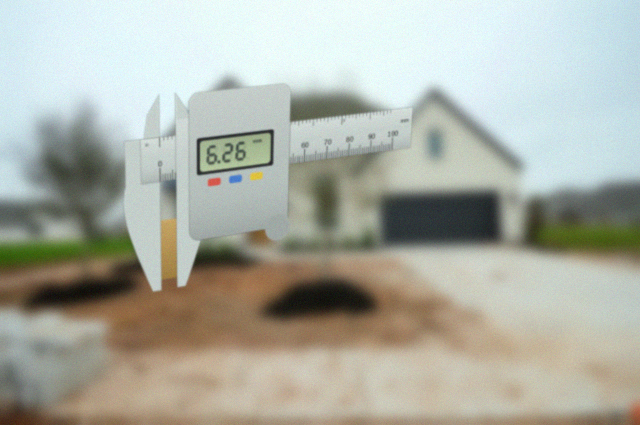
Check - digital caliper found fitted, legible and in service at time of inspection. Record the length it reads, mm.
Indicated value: 6.26 mm
